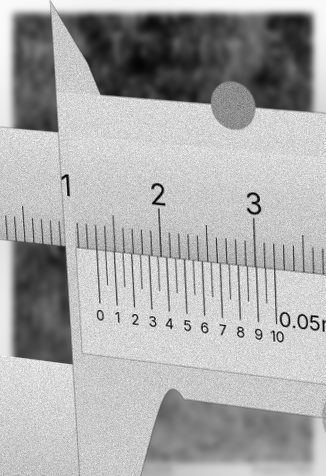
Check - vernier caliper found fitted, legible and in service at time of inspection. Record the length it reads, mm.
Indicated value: 13.0 mm
